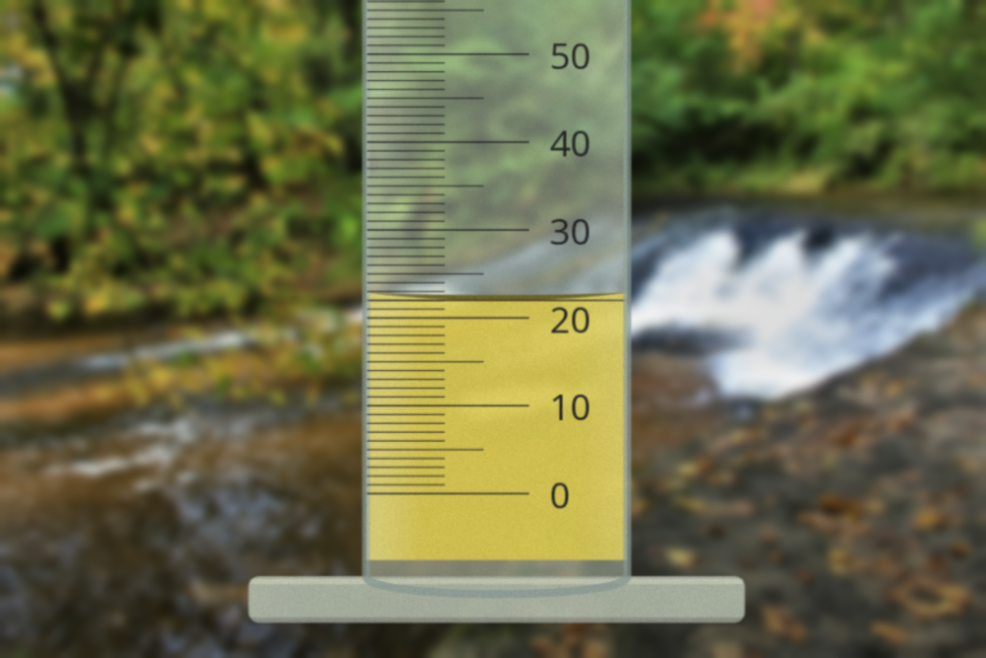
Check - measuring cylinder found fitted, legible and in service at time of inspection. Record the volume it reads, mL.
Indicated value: 22 mL
